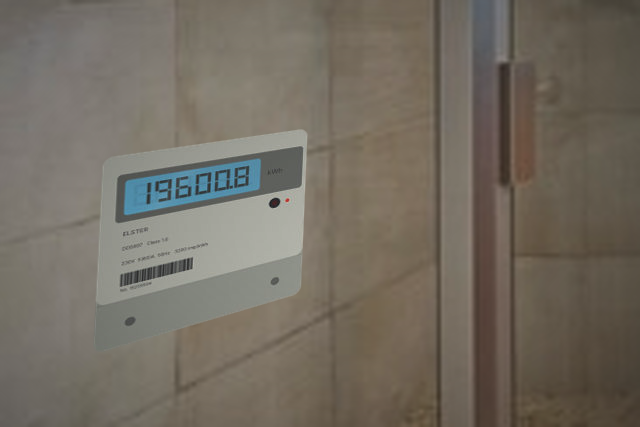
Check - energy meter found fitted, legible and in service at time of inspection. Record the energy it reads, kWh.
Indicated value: 19600.8 kWh
